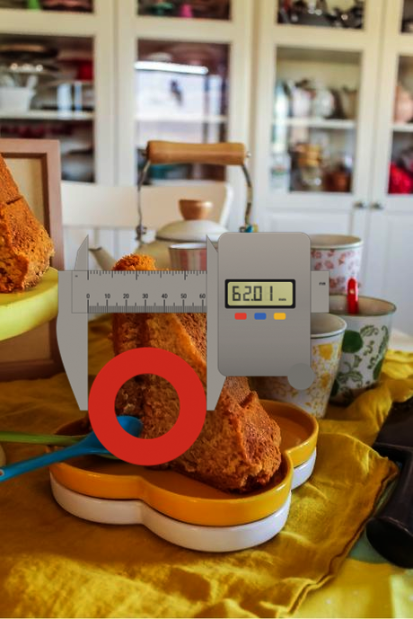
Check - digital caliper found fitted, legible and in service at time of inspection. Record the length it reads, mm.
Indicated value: 62.01 mm
